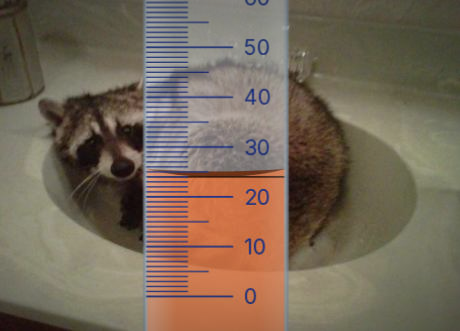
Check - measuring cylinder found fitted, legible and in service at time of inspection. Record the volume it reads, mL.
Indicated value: 24 mL
